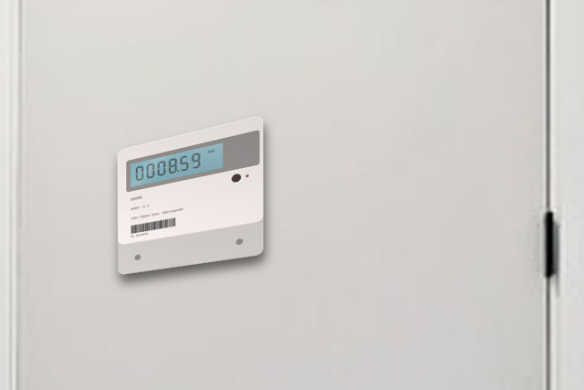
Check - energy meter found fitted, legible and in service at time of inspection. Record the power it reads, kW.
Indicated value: 8.59 kW
